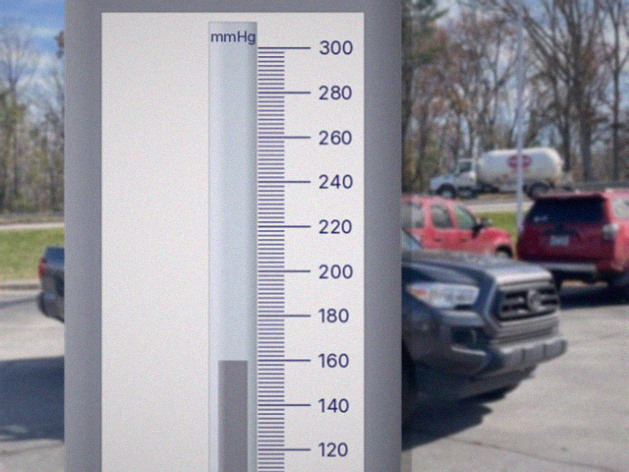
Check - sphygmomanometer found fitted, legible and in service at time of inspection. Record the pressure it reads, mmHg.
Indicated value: 160 mmHg
